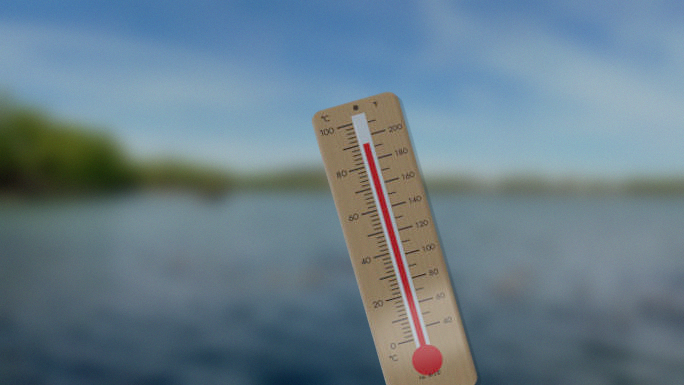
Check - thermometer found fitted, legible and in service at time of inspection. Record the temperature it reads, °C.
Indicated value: 90 °C
